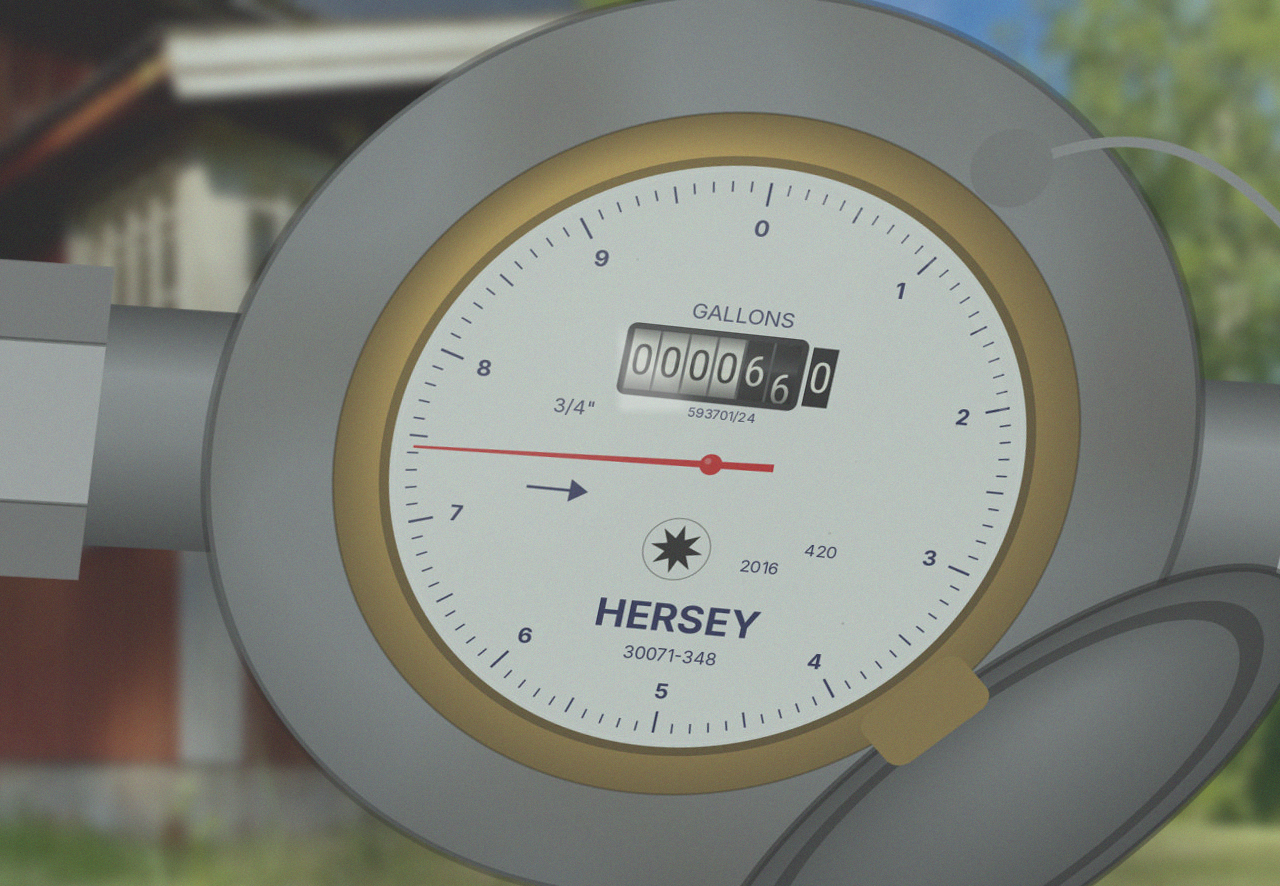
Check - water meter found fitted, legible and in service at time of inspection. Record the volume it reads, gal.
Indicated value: 657.4 gal
